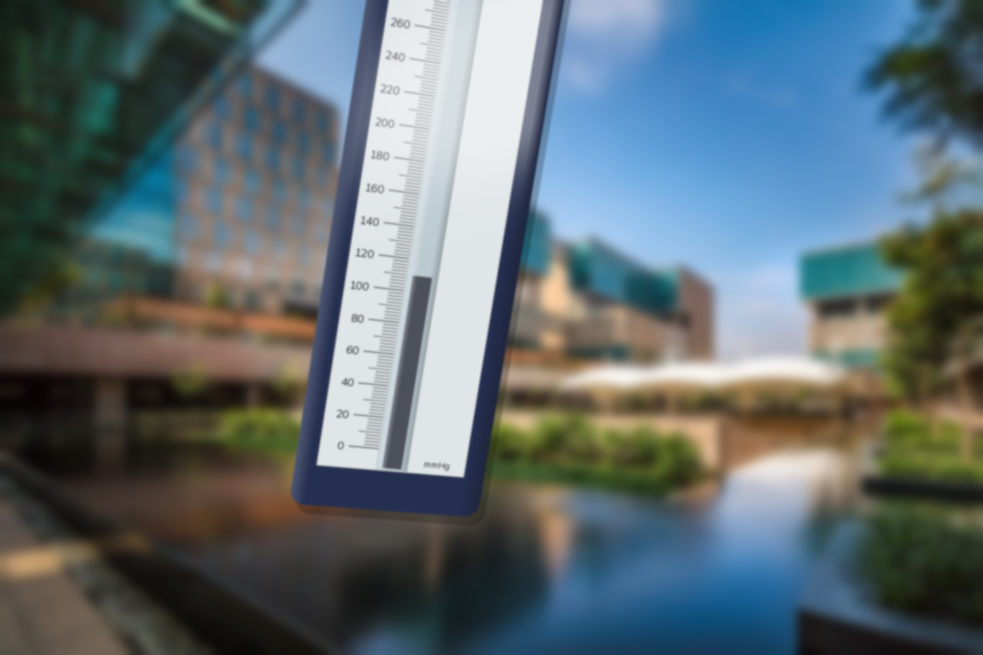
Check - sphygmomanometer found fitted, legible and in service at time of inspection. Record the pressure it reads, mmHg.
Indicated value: 110 mmHg
